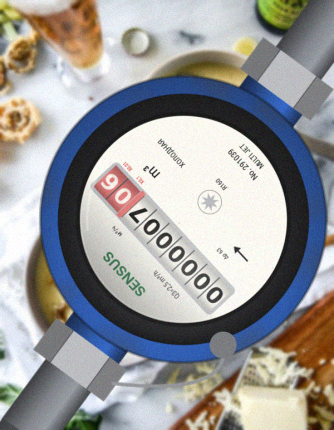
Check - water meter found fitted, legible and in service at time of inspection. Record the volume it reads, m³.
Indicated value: 7.06 m³
